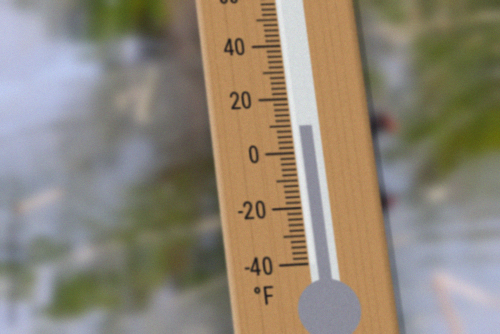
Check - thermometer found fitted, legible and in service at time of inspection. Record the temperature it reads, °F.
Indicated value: 10 °F
